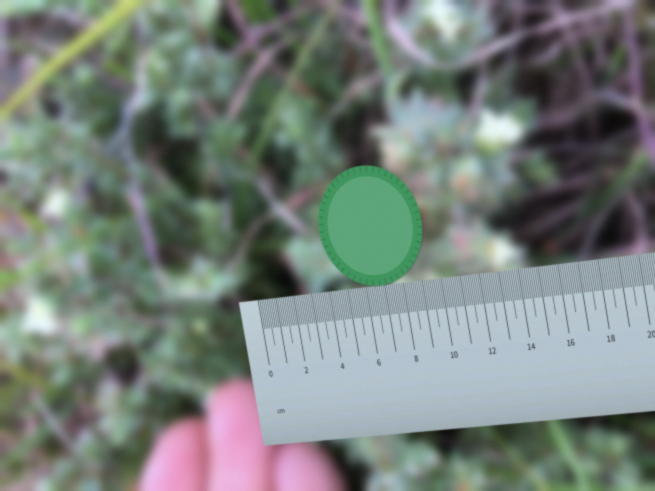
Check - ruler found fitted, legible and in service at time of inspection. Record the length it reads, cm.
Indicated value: 5.5 cm
